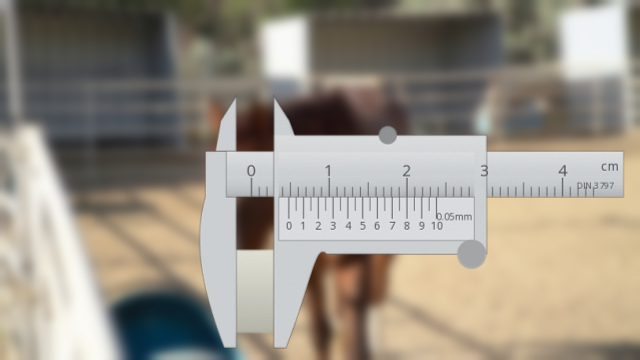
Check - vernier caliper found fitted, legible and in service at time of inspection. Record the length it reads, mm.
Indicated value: 4.8 mm
